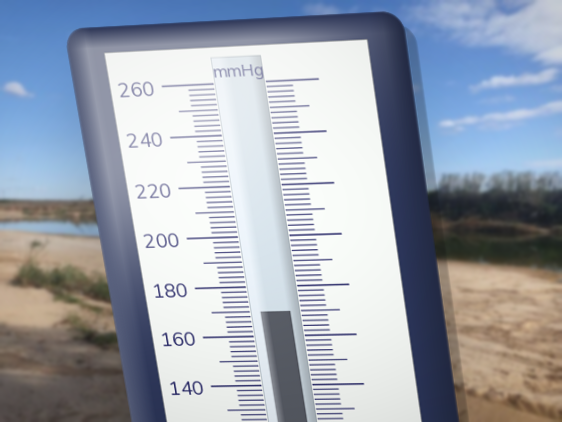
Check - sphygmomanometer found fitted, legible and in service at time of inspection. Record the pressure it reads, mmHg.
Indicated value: 170 mmHg
